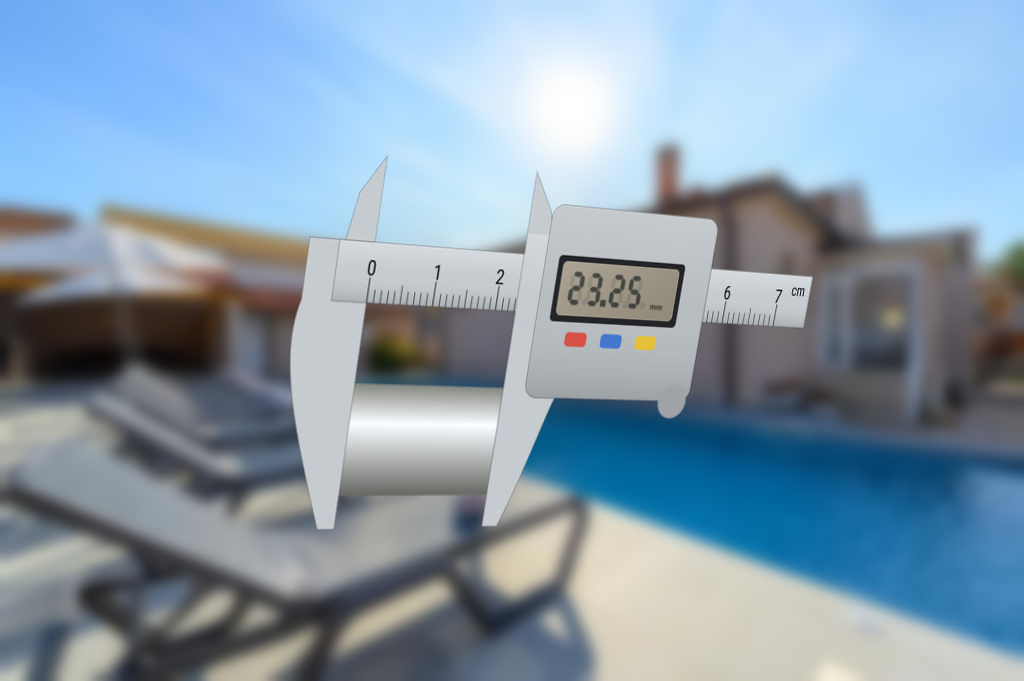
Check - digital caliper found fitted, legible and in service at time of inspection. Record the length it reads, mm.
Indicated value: 23.25 mm
